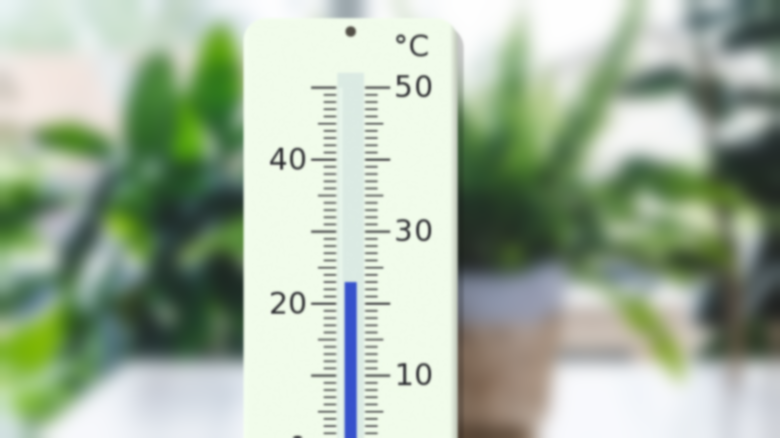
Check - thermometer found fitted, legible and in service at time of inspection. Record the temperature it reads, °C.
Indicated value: 23 °C
